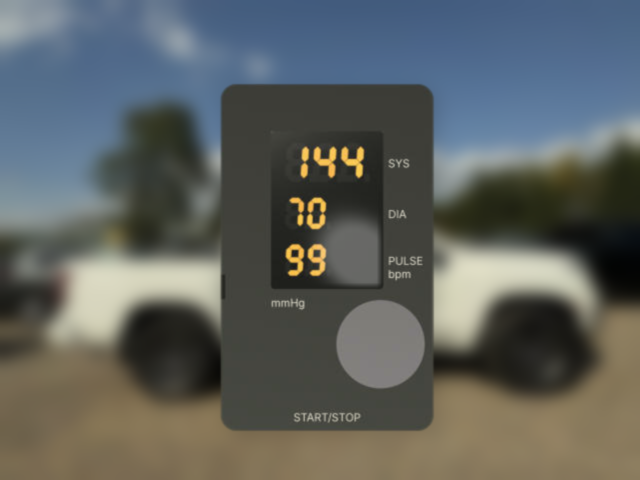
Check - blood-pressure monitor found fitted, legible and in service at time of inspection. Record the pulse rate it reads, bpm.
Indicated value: 99 bpm
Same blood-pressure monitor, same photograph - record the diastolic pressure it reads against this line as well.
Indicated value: 70 mmHg
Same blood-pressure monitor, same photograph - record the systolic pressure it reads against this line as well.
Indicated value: 144 mmHg
